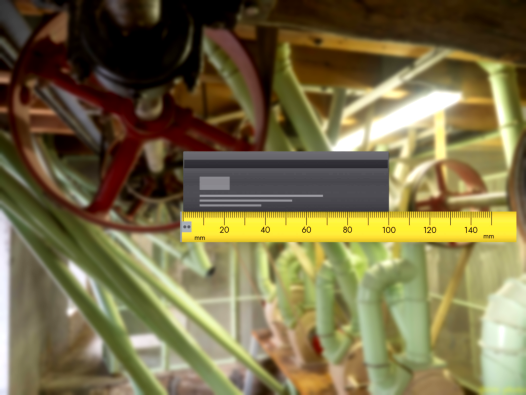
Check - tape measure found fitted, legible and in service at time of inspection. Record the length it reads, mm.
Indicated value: 100 mm
